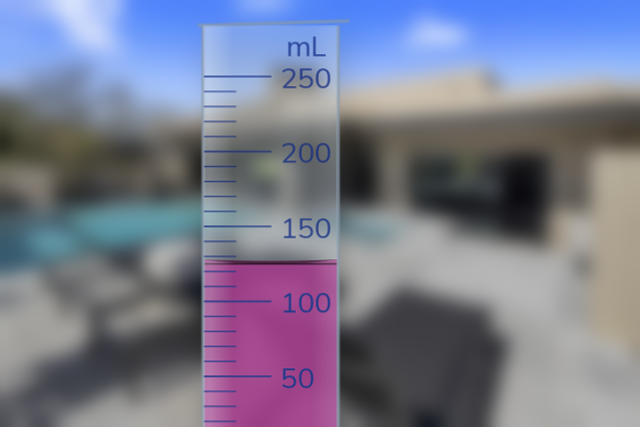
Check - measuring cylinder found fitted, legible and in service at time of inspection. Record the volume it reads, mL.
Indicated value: 125 mL
